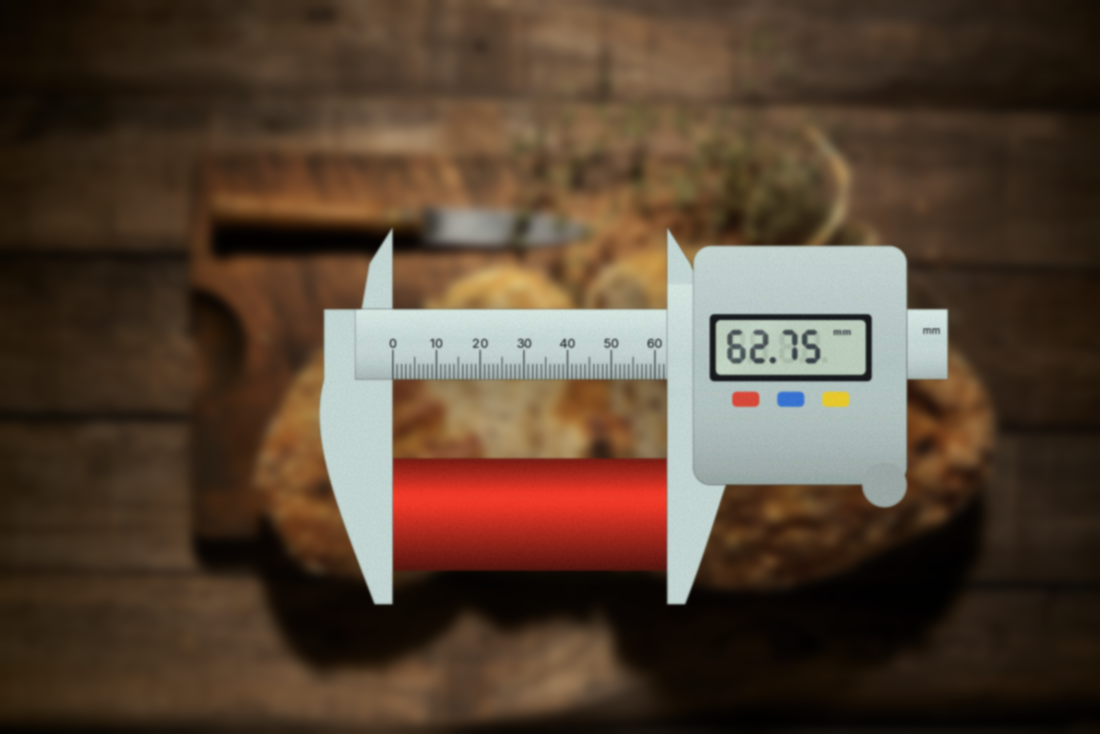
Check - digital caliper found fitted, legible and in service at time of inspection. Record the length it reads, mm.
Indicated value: 62.75 mm
